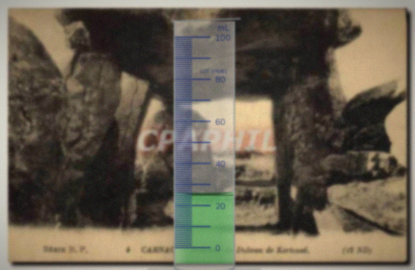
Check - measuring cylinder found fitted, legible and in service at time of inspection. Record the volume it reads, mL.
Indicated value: 25 mL
